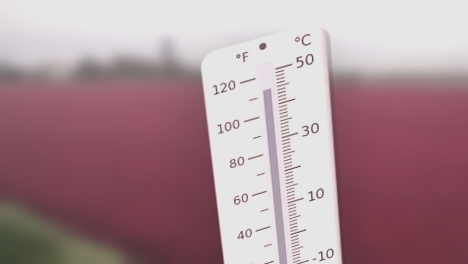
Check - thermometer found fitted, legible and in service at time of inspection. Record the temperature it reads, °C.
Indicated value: 45 °C
